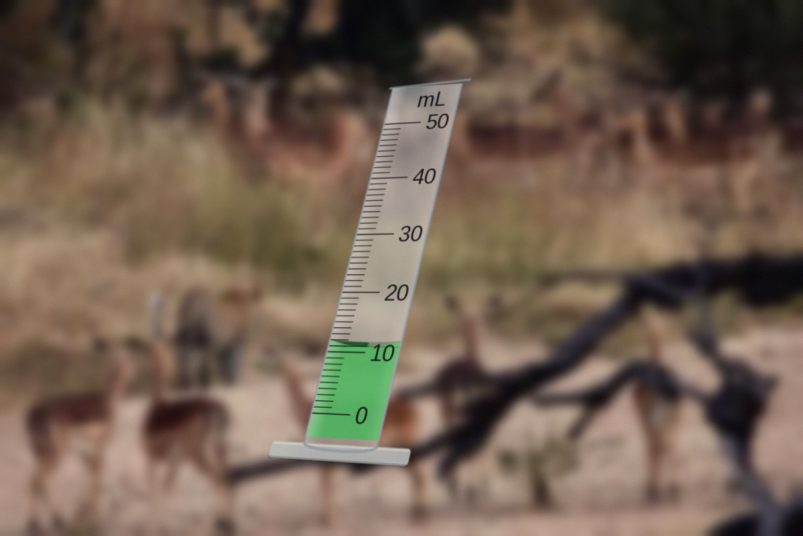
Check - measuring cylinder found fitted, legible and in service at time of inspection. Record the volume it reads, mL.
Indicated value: 11 mL
